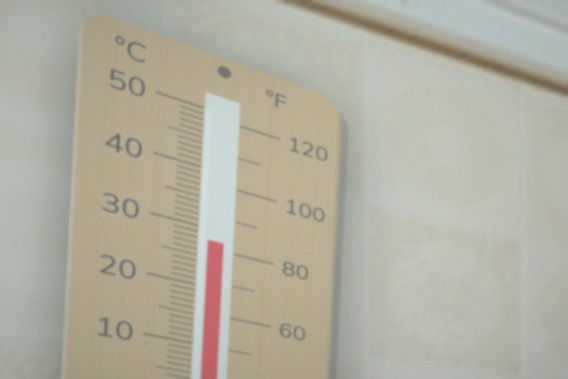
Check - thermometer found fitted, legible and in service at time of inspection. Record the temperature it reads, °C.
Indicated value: 28 °C
